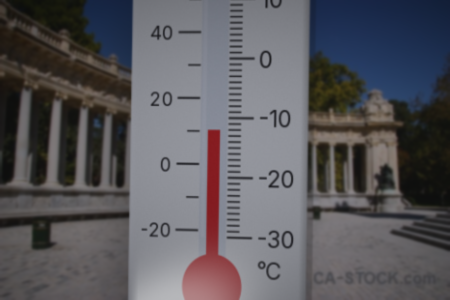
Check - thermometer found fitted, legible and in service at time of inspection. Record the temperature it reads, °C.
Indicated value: -12 °C
